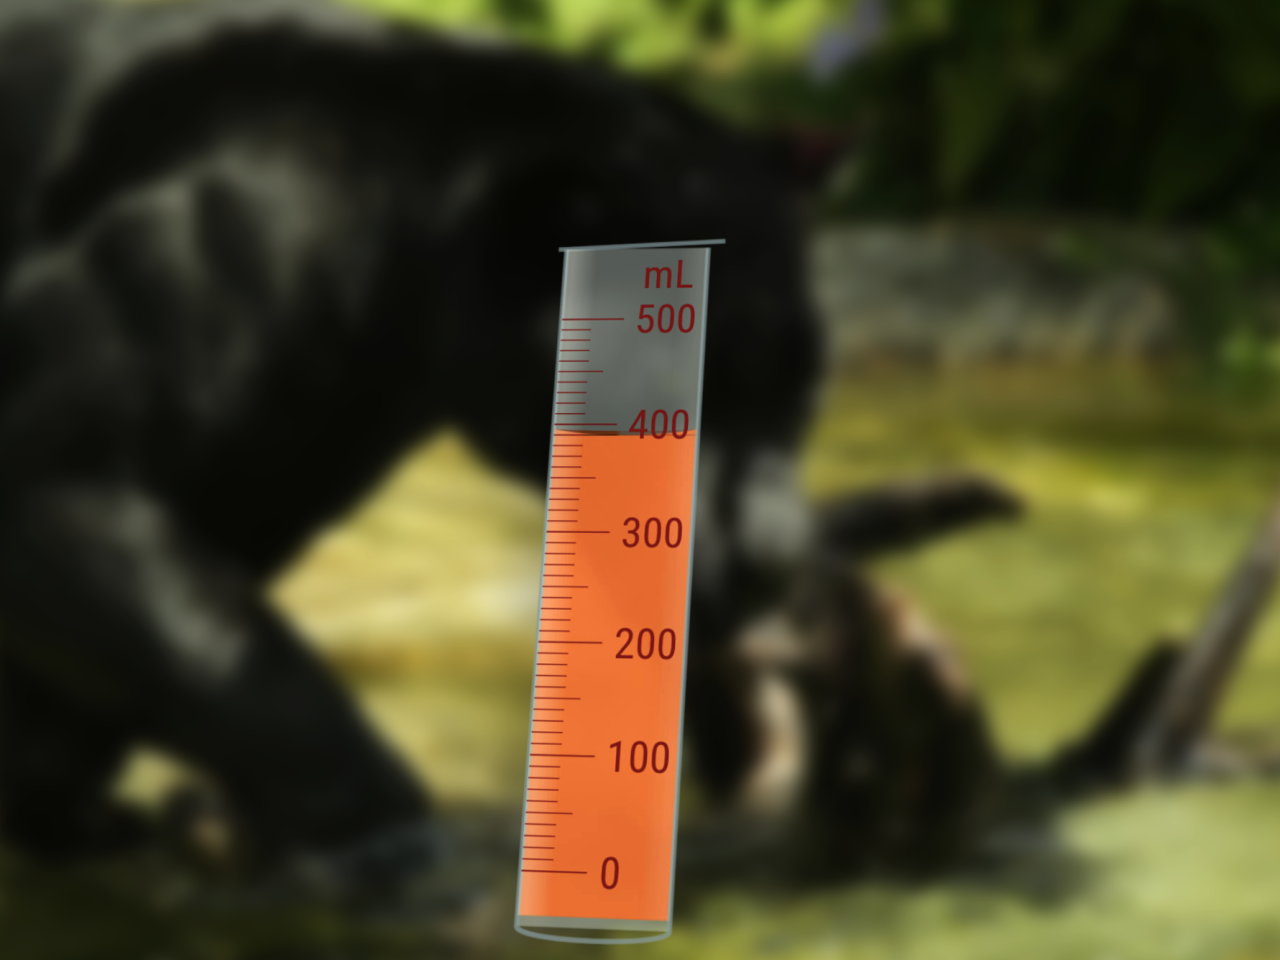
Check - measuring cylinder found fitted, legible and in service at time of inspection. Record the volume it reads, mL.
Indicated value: 390 mL
